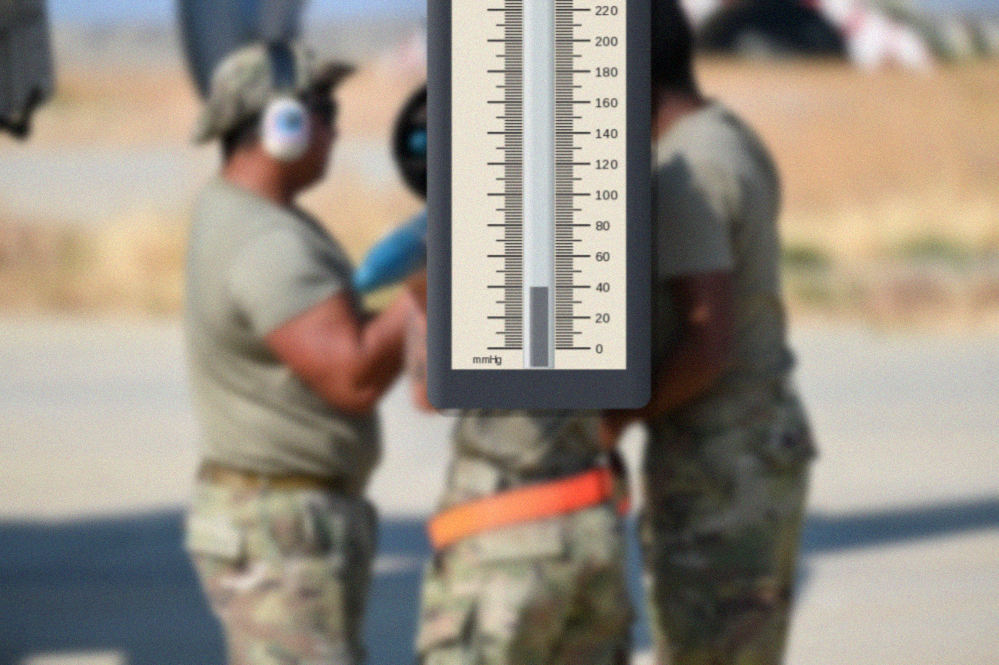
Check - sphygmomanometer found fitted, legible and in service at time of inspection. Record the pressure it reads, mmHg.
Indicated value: 40 mmHg
